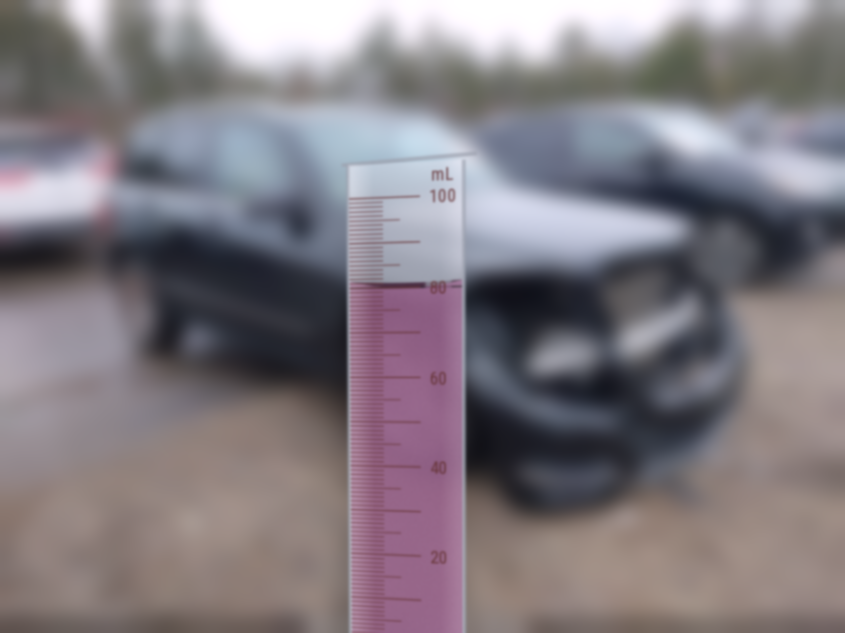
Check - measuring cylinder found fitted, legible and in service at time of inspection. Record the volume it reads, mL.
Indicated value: 80 mL
